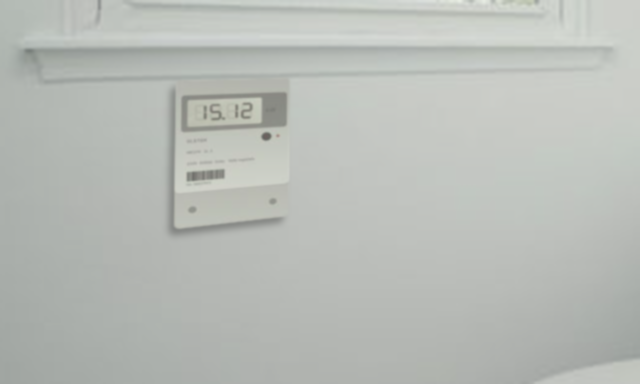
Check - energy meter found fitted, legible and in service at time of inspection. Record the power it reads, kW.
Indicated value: 15.12 kW
